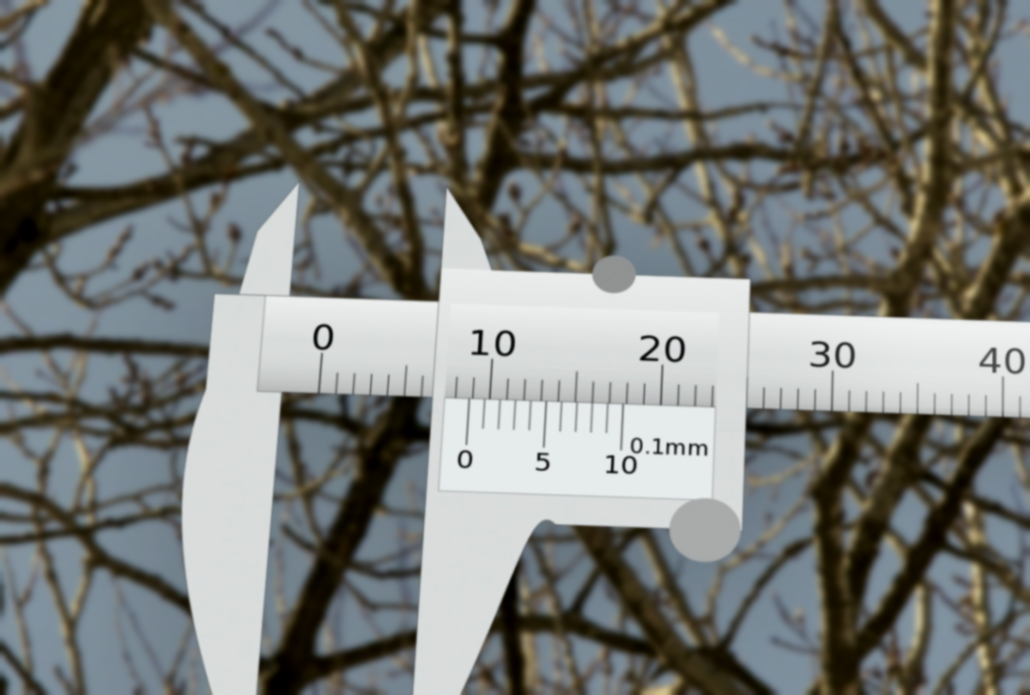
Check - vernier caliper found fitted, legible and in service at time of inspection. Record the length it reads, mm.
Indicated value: 8.8 mm
